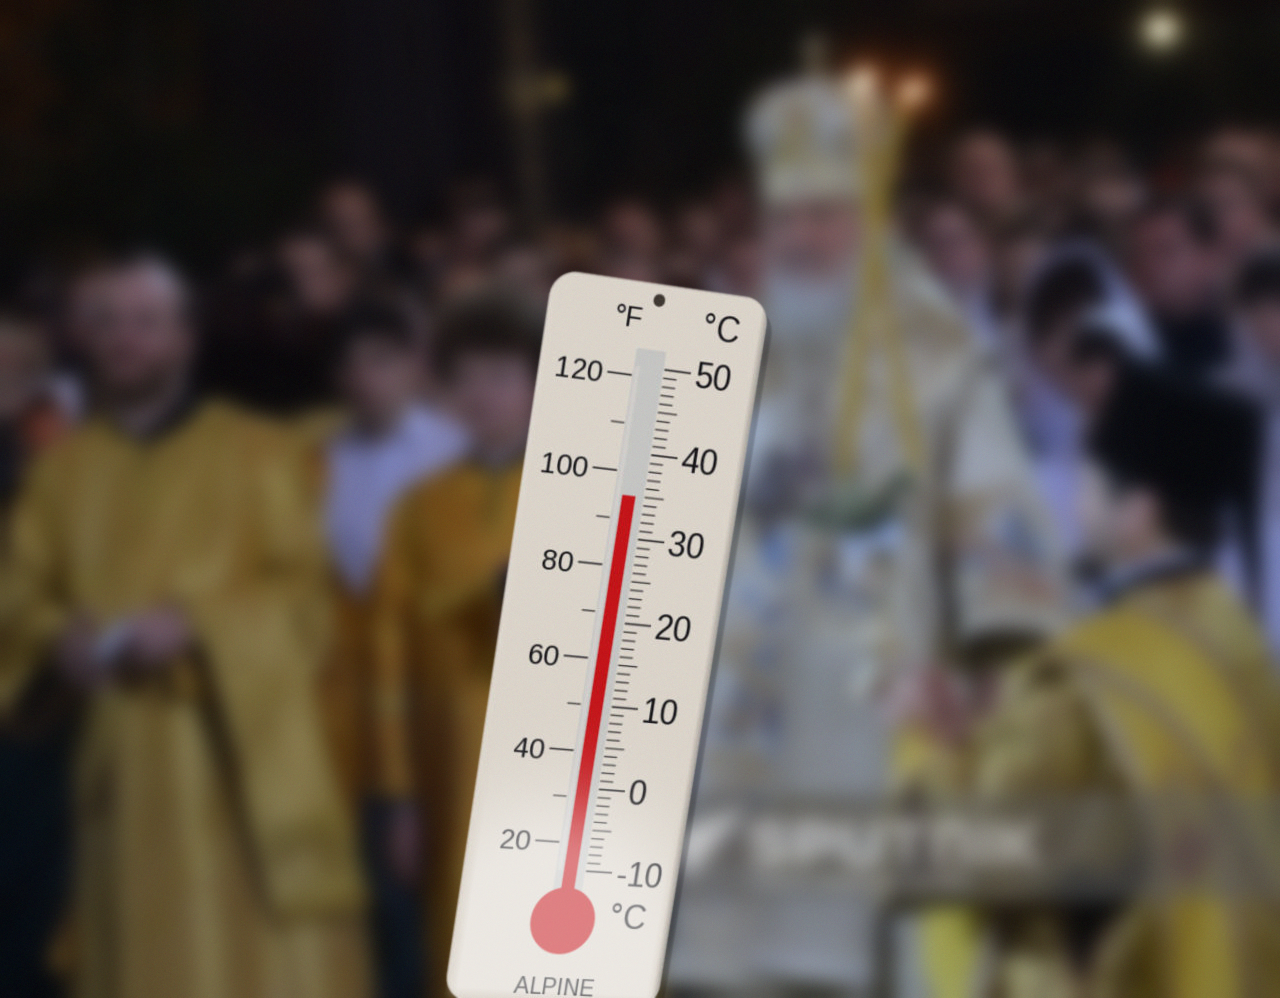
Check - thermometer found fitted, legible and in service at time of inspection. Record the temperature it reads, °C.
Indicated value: 35 °C
